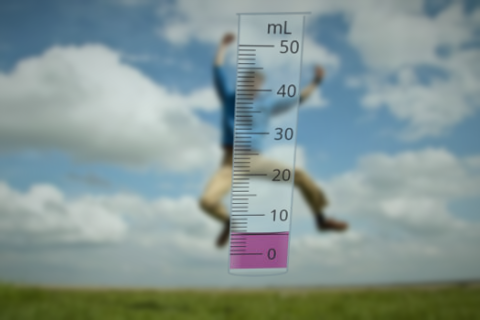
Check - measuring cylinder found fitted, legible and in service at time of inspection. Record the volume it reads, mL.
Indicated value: 5 mL
